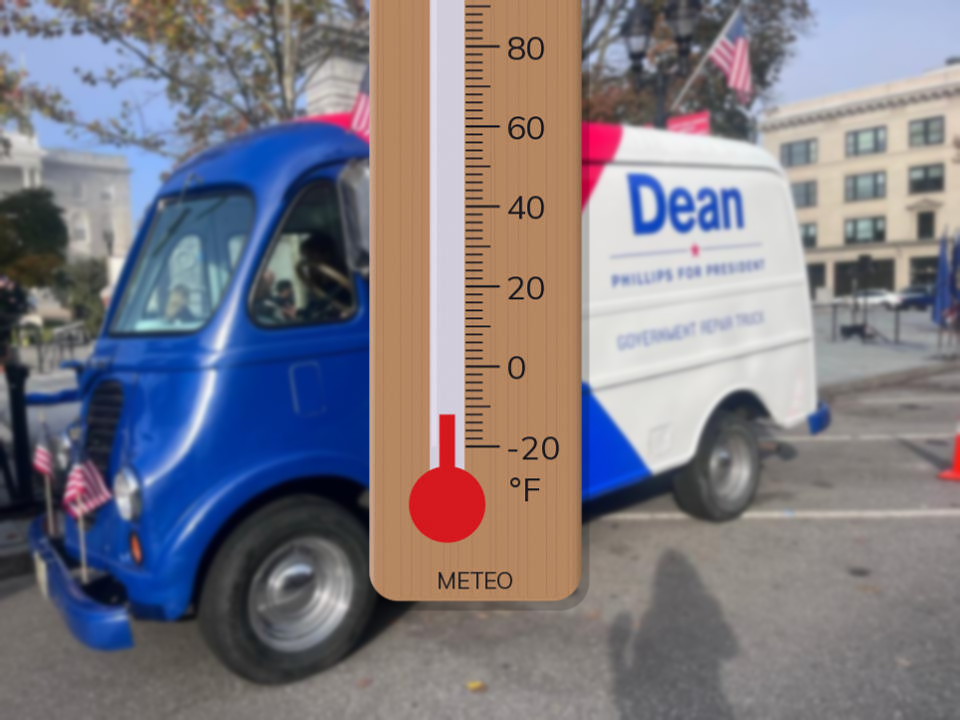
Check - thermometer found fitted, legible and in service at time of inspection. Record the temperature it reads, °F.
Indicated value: -12 °F
